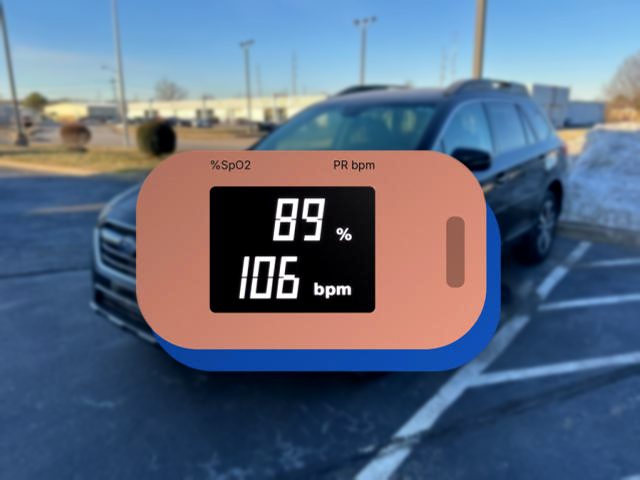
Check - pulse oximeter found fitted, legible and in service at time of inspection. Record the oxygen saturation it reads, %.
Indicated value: 89 %
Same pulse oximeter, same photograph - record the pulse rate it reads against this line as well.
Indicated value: 106 bpm
